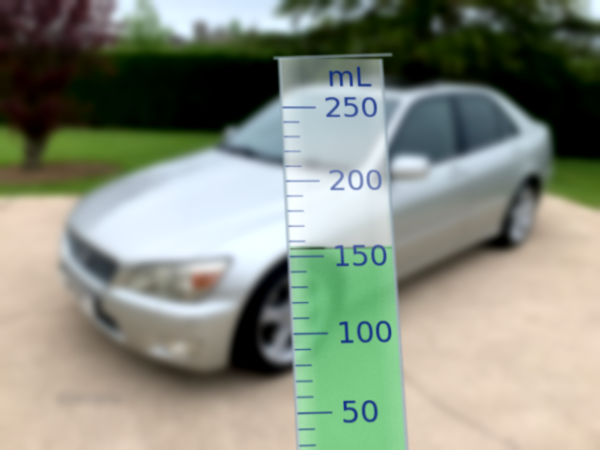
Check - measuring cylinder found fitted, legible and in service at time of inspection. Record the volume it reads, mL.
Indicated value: 155 mL
